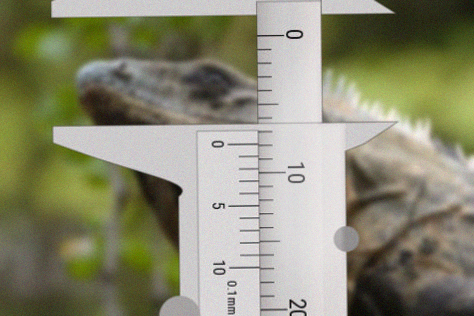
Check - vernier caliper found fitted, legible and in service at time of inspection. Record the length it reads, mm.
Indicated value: 7.9 mm
